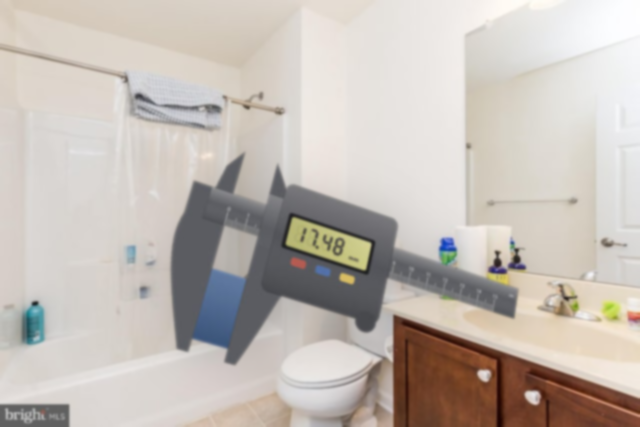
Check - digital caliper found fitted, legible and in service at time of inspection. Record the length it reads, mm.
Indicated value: 17.48 mm
